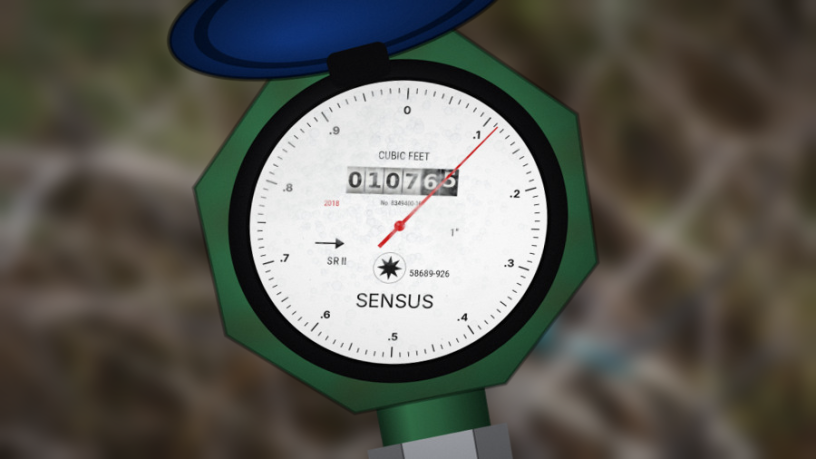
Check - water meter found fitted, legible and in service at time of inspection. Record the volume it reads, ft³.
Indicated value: 10765.11 ft³
